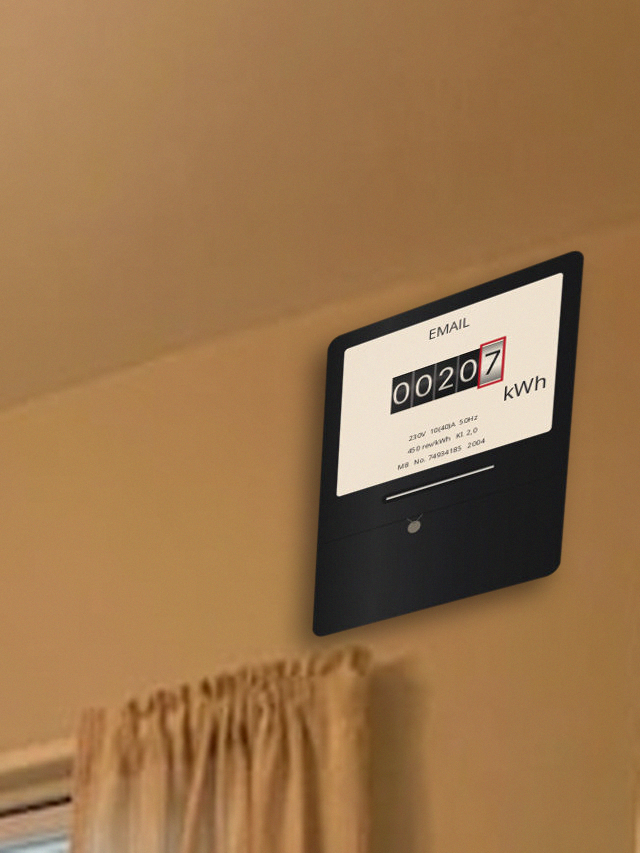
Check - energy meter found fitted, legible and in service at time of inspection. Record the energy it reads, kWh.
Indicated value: 20.7 kWh
